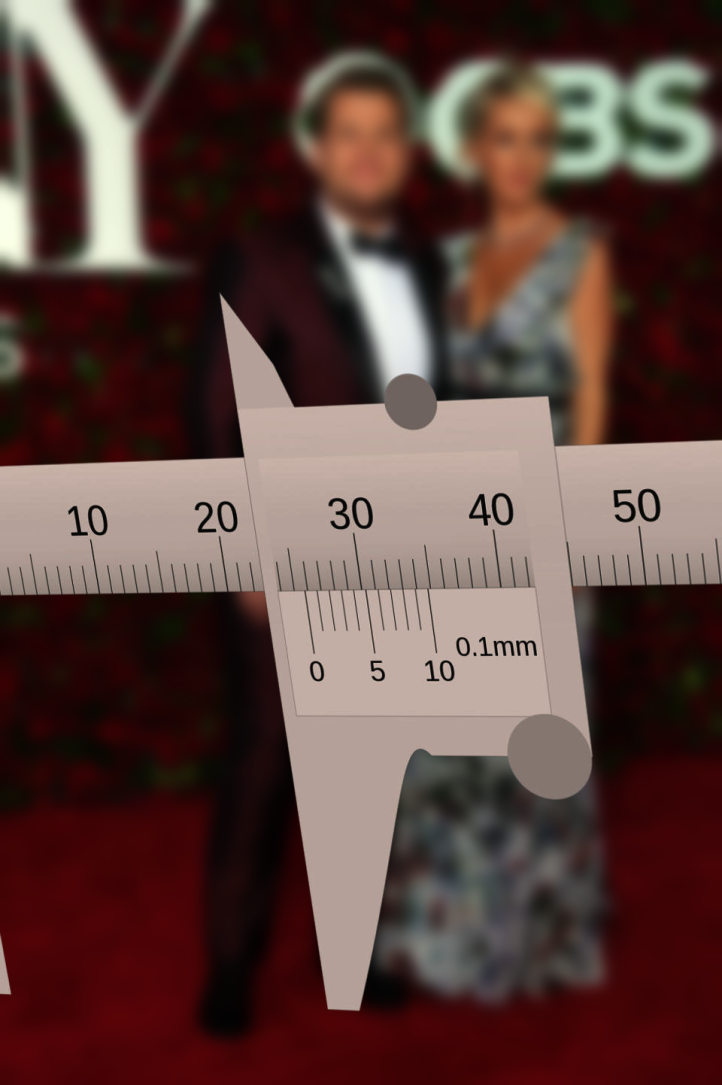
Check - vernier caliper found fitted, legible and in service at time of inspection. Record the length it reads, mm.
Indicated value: 25.8 mm
